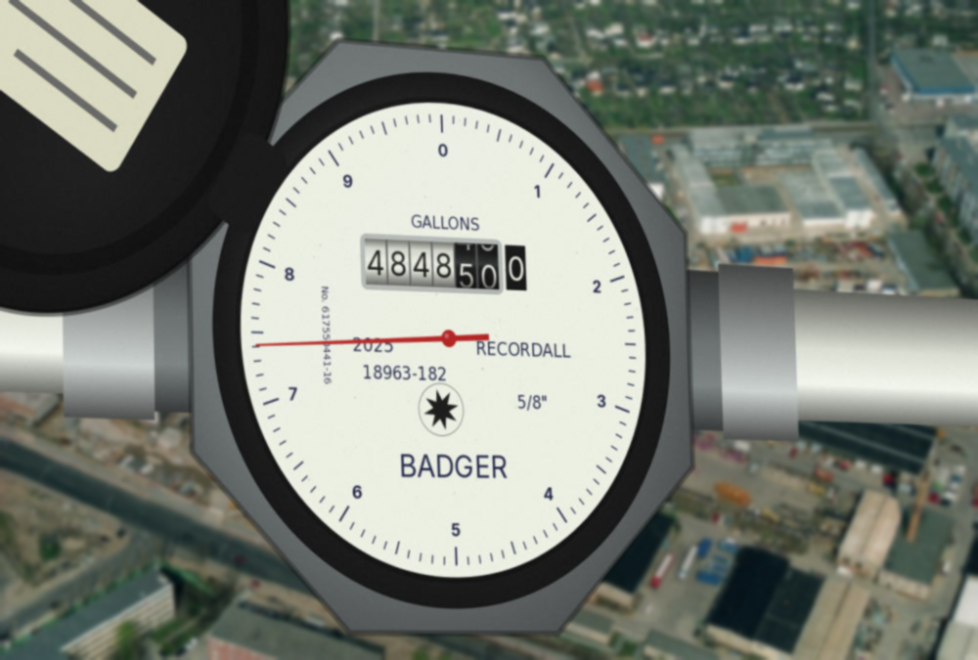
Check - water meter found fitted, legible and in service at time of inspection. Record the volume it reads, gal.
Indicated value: 4848497.4 gal
